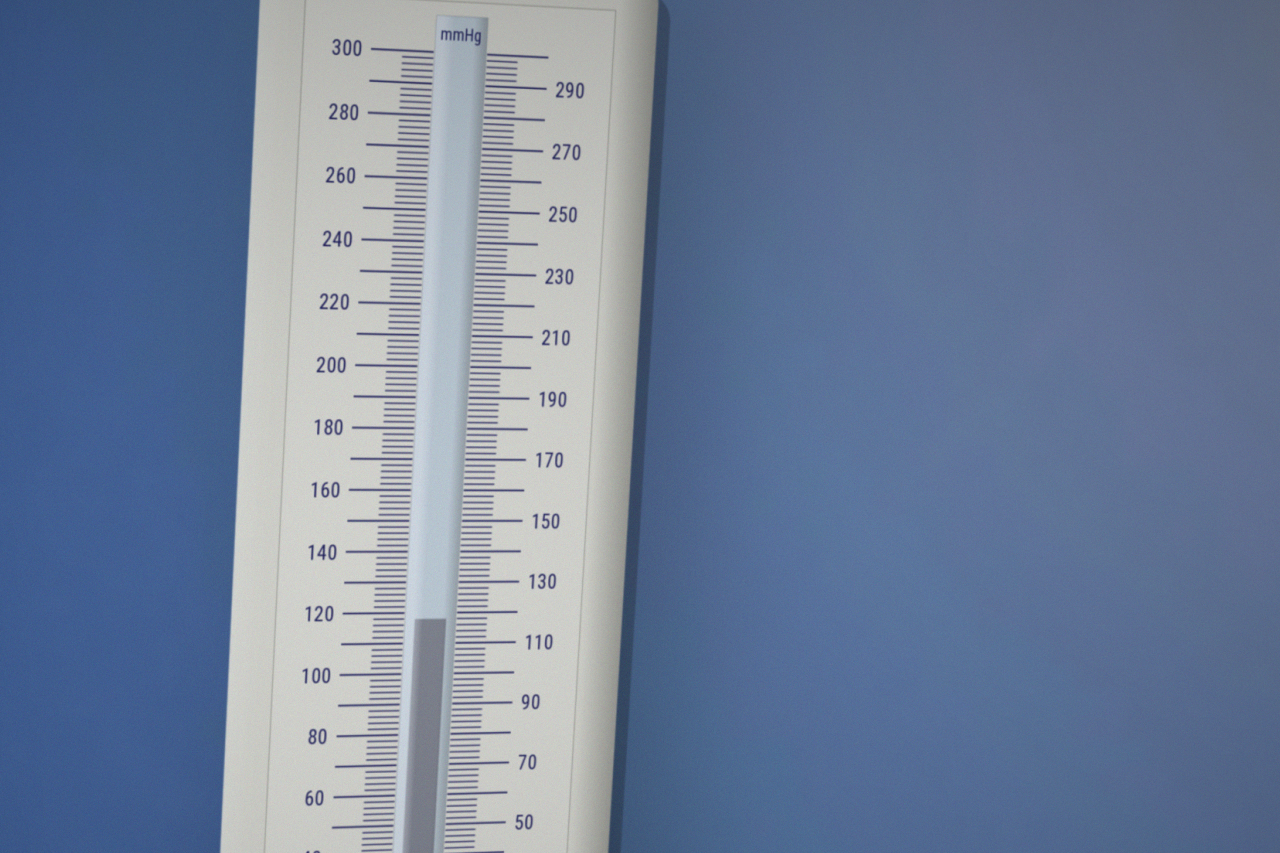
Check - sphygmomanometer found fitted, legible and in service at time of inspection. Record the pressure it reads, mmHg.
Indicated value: 118 mmHg
